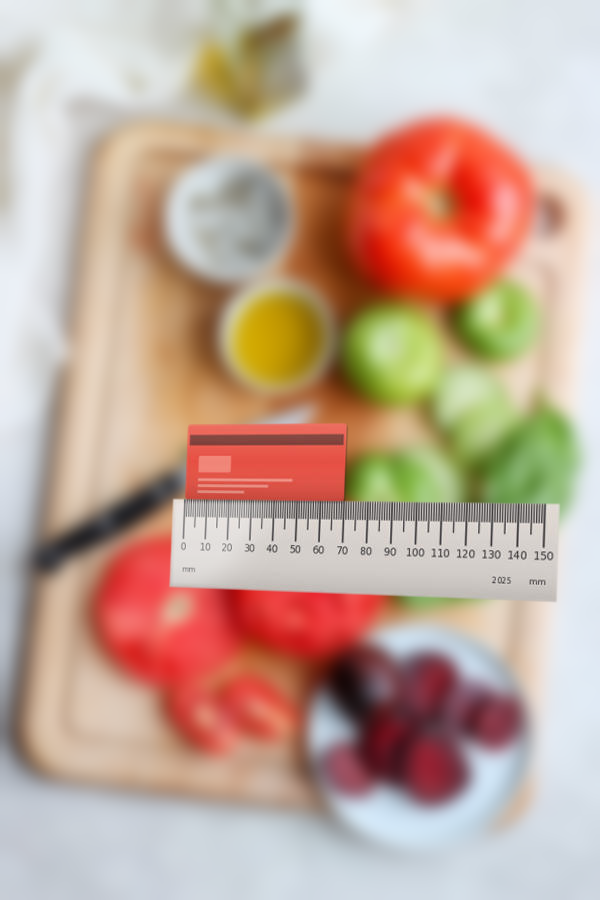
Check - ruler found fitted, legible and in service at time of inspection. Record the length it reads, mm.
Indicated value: 70 mm
